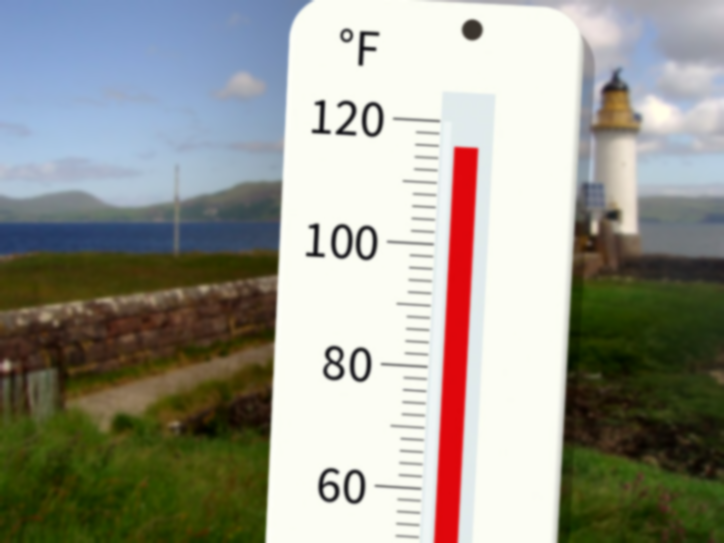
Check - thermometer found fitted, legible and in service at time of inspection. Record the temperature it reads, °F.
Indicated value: 116 °F
